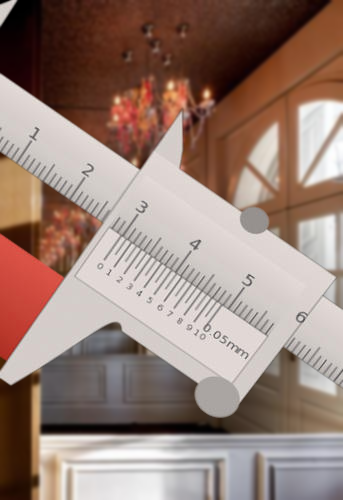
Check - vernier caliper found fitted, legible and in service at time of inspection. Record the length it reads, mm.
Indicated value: 29.8 mm
